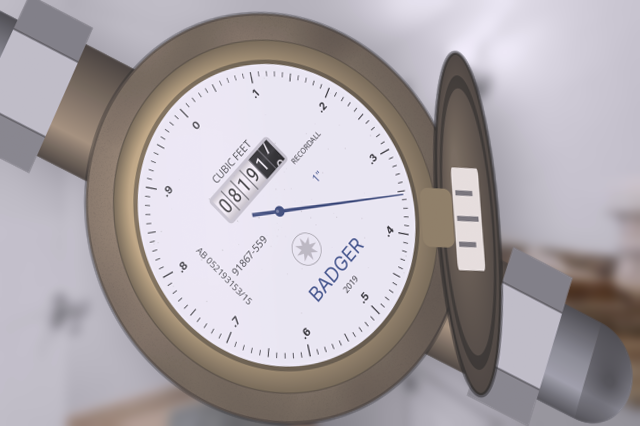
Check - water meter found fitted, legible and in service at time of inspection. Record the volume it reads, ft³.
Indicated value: 81917.35 ft³
